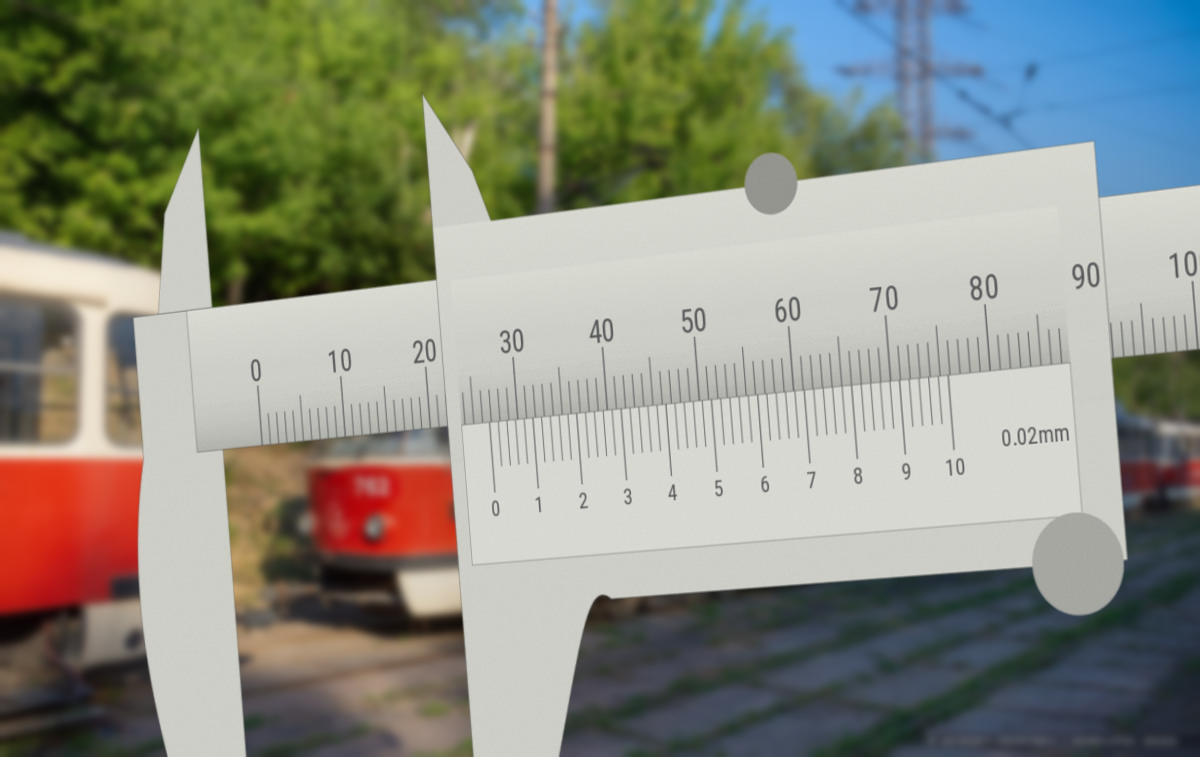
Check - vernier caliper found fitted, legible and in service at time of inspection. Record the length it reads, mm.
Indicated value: 26.8 mm
